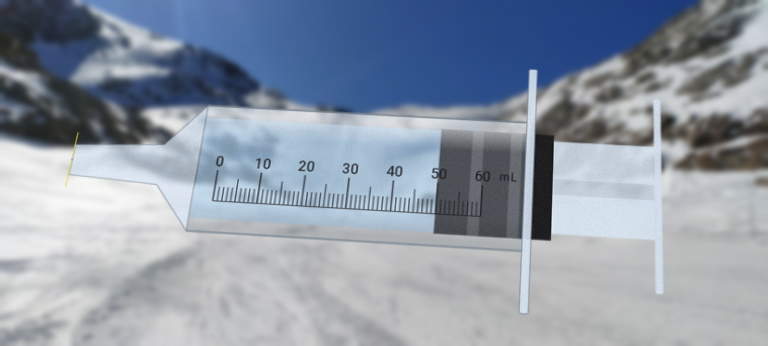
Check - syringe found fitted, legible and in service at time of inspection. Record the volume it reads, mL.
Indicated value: 50 mL
